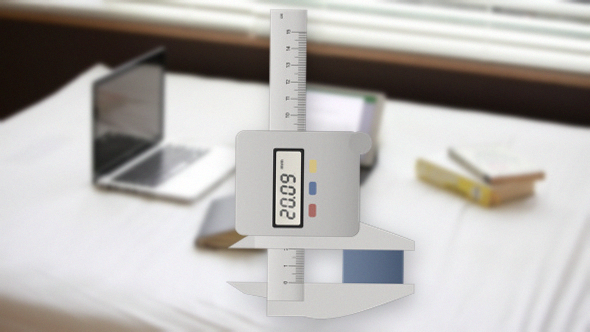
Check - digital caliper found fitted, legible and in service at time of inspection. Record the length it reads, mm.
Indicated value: 20.09 mm
